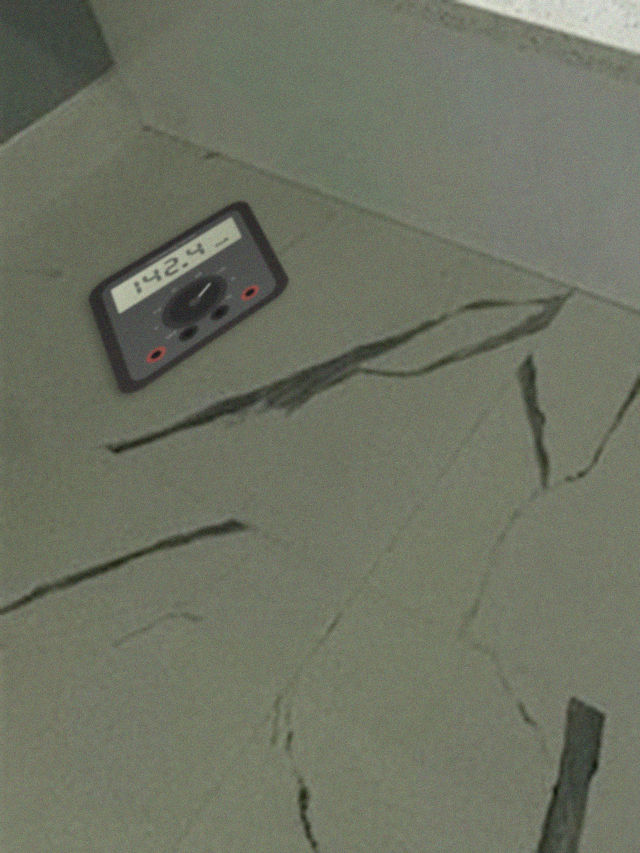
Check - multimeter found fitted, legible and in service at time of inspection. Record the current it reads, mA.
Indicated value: 142.4 mA
